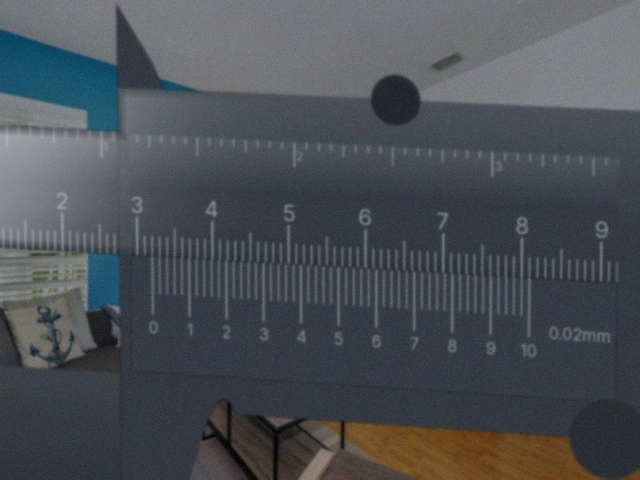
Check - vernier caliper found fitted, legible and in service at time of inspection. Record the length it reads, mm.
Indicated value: 32.0 mm
